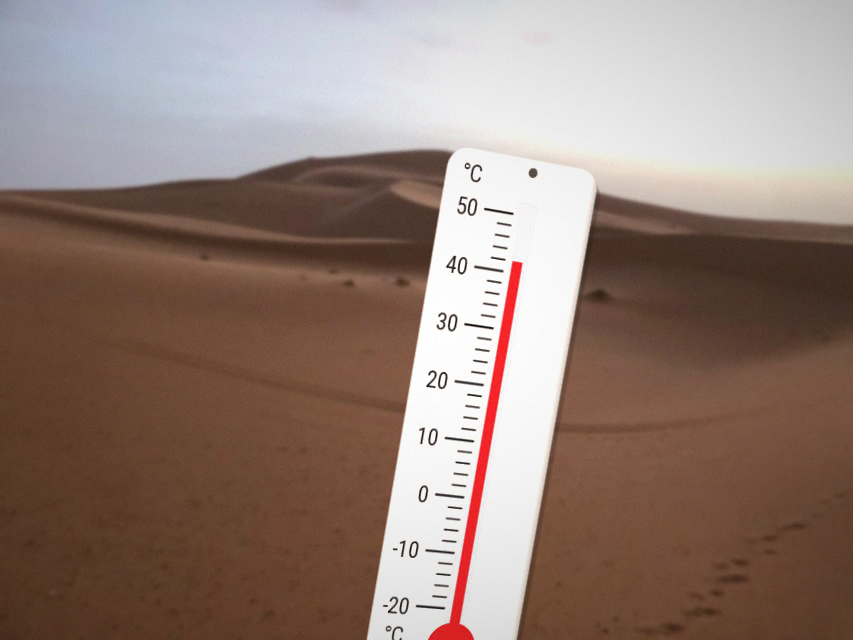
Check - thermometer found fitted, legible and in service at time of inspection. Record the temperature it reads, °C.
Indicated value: 42 °C
